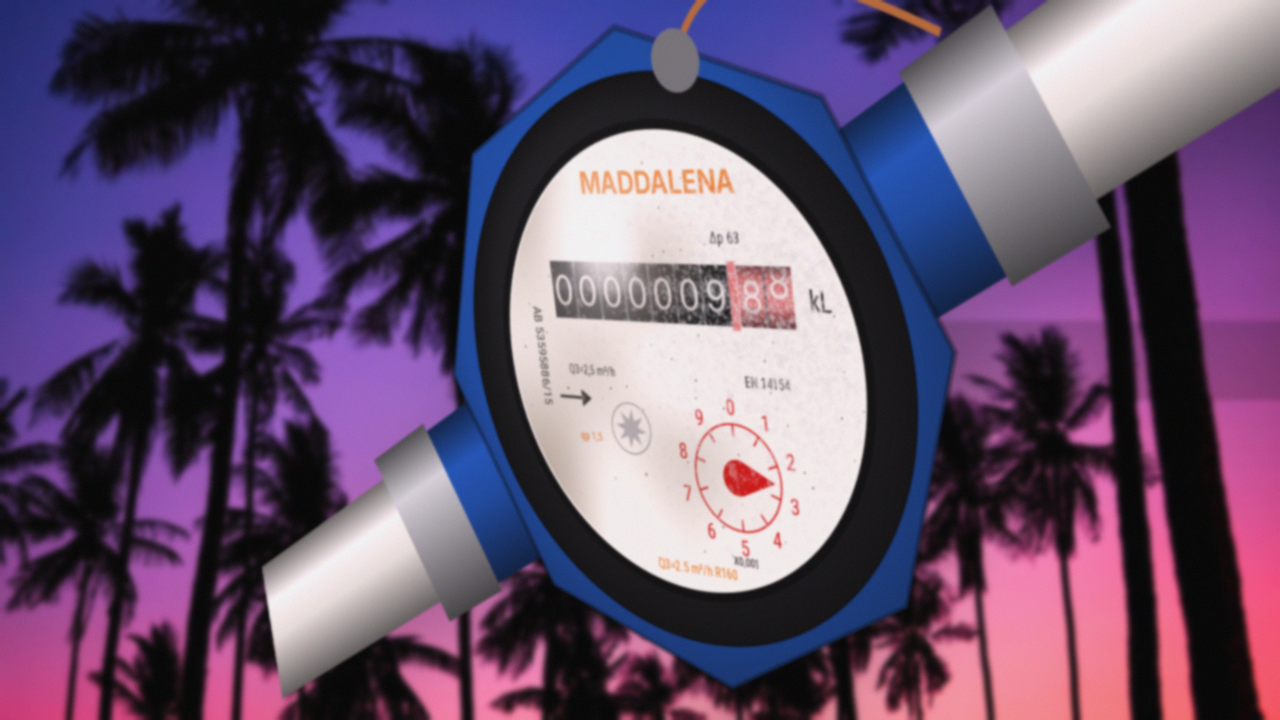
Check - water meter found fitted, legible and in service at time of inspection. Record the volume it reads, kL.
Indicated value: 9.882 kL
